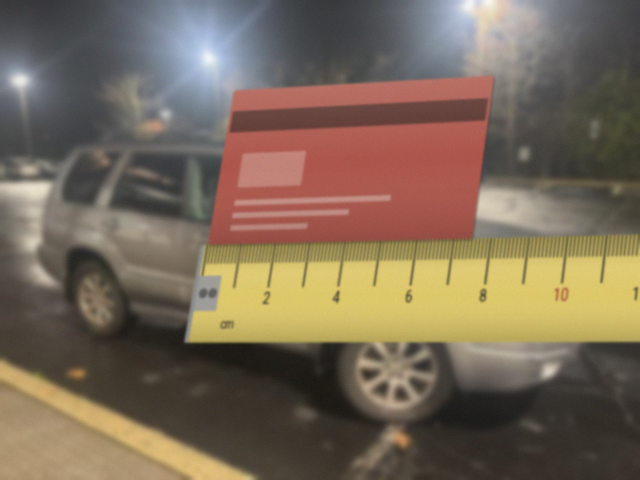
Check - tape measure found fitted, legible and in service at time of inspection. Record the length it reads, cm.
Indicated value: 7.5 cm
